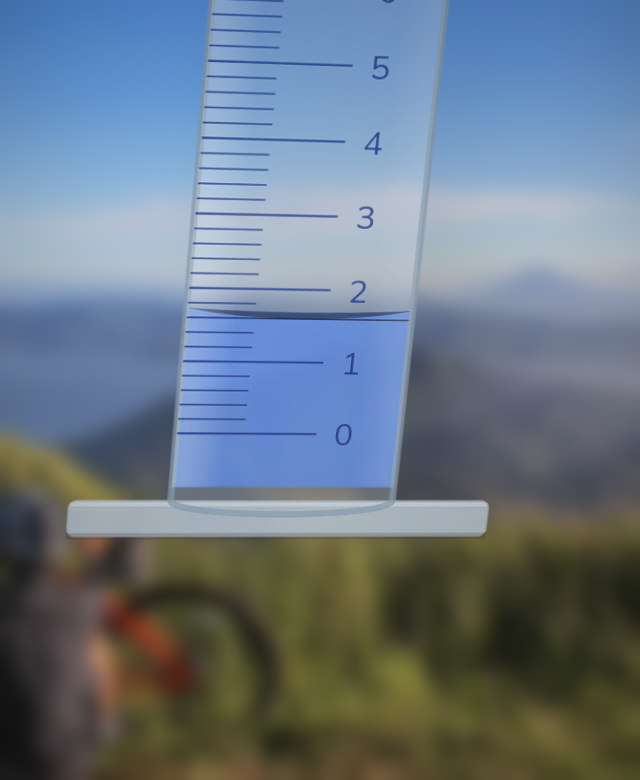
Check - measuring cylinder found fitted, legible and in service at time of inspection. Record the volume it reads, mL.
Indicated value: 1.6 mL
